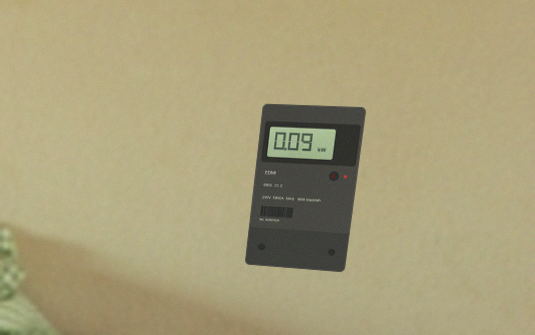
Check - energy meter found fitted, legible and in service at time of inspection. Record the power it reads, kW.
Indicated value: 0.09 kW
